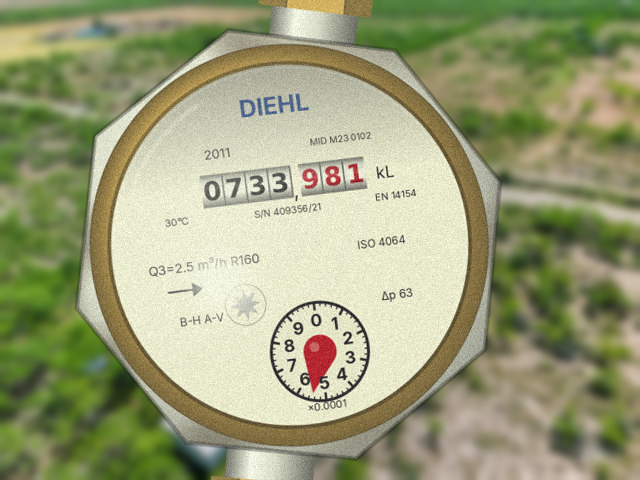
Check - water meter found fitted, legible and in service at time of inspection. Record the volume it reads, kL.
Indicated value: 733.9815 kL
